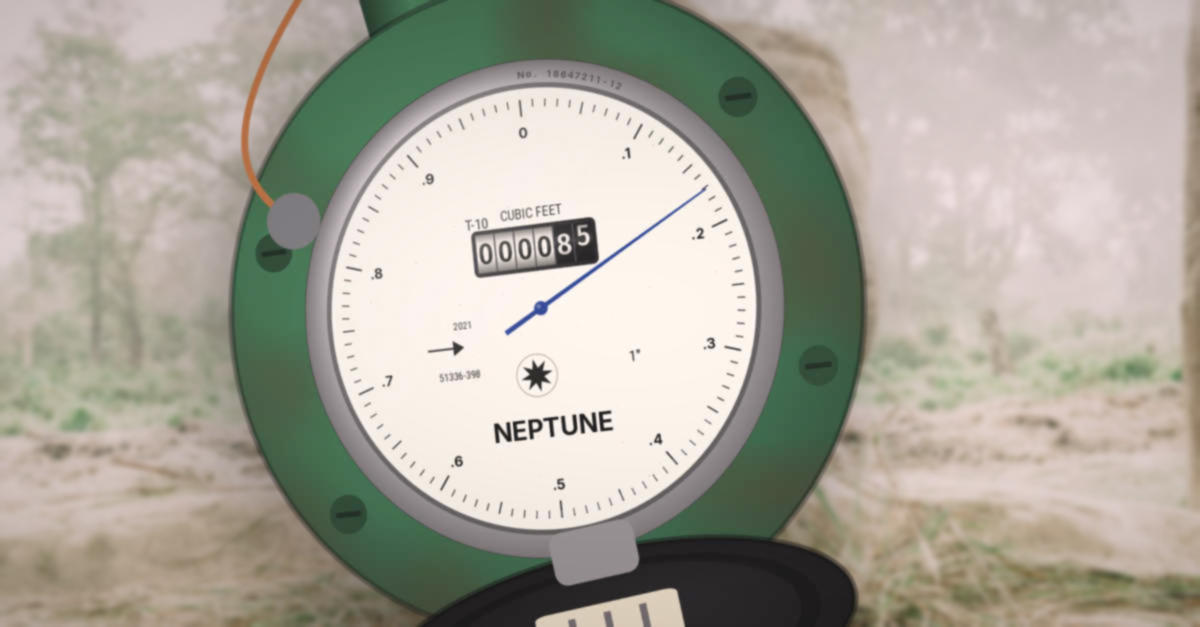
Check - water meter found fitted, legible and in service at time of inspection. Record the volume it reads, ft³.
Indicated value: 85.17 ft³
